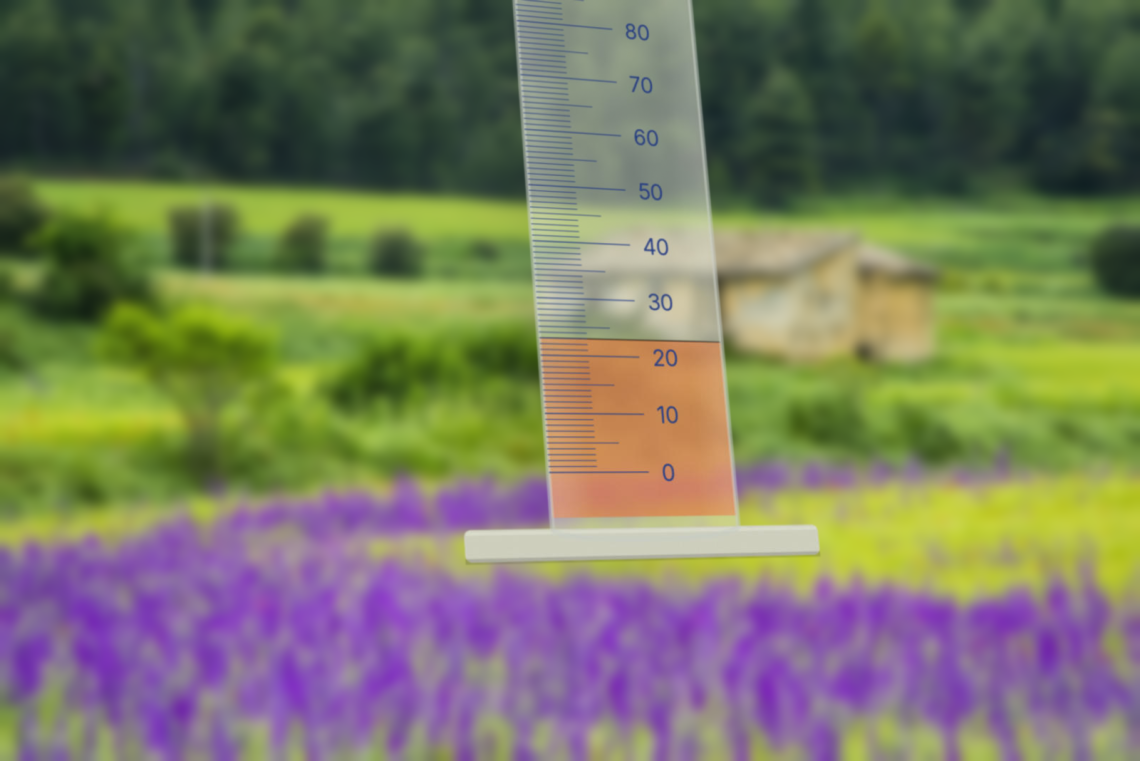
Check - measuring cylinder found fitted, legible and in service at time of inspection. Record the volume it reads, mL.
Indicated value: 23 mL
